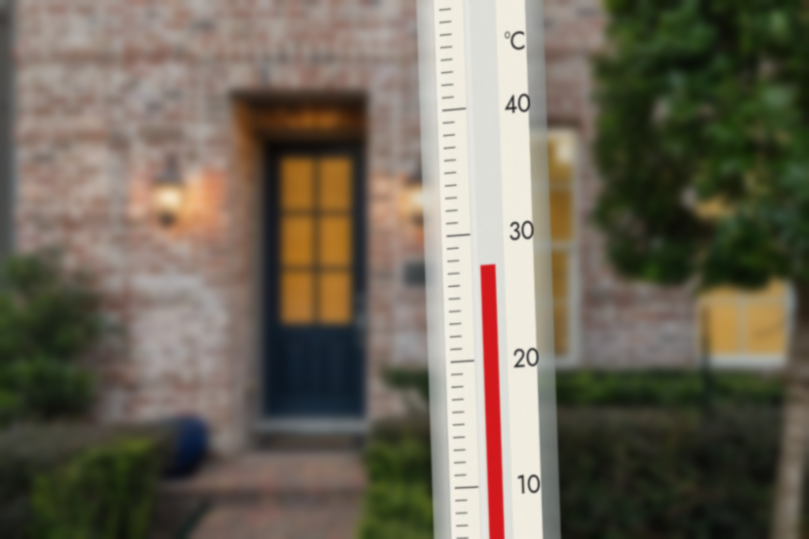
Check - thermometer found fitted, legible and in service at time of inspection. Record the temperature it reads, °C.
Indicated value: 27.5 °C
